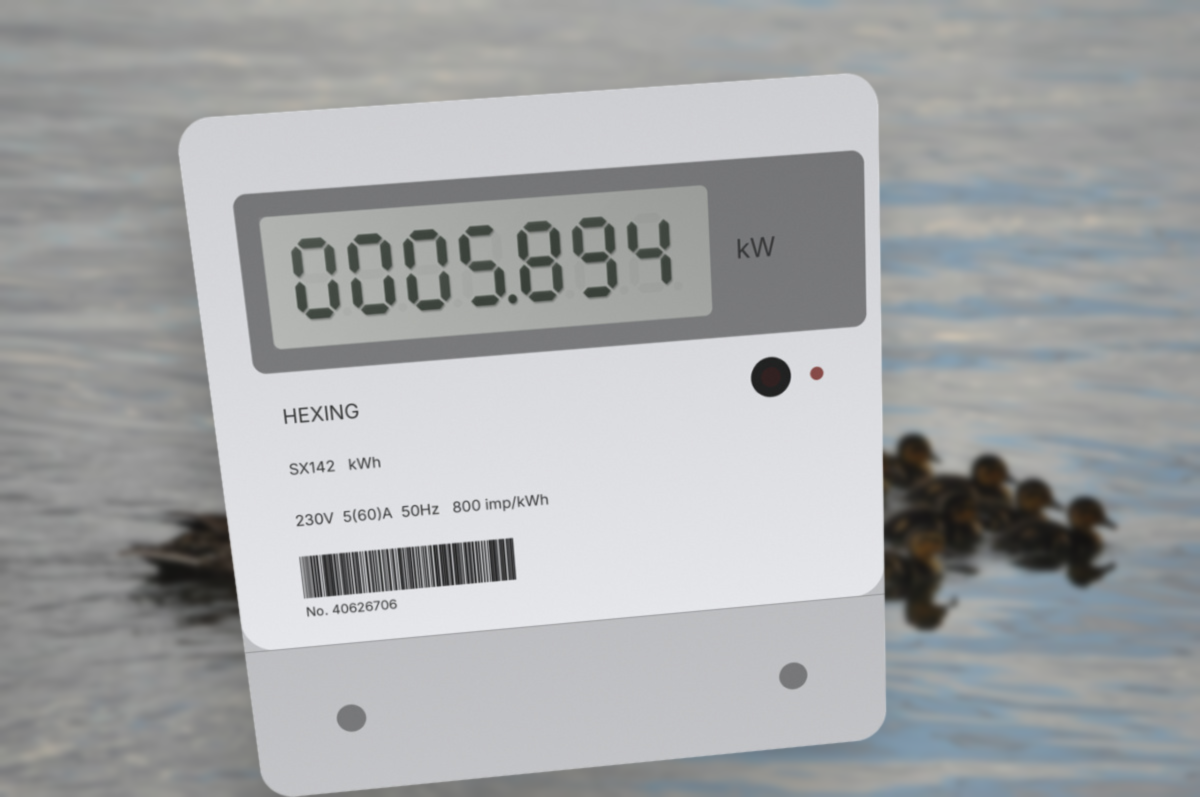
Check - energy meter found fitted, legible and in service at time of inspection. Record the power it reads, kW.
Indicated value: 5.894 kW
